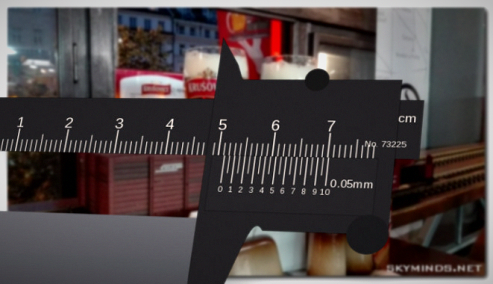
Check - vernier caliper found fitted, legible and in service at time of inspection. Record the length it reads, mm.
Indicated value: 51.2 mm
